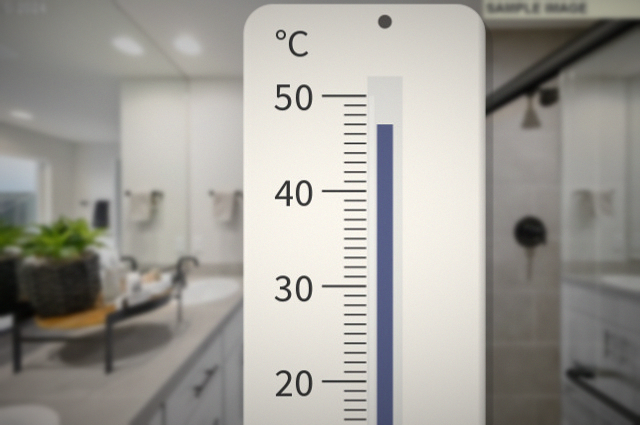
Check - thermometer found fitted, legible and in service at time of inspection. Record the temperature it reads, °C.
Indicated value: 47 °C
